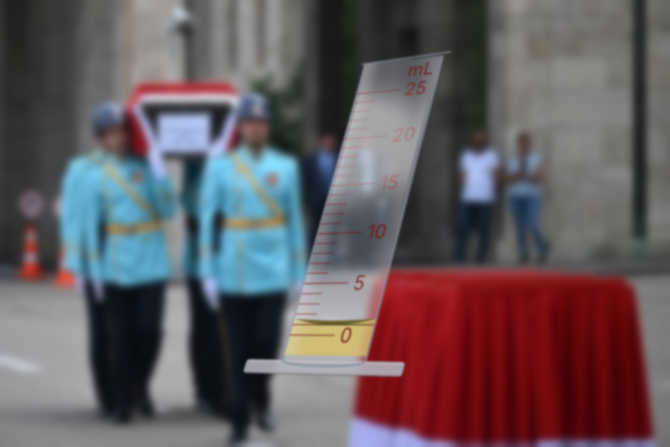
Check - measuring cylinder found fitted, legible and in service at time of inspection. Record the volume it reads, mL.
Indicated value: 1 mL
